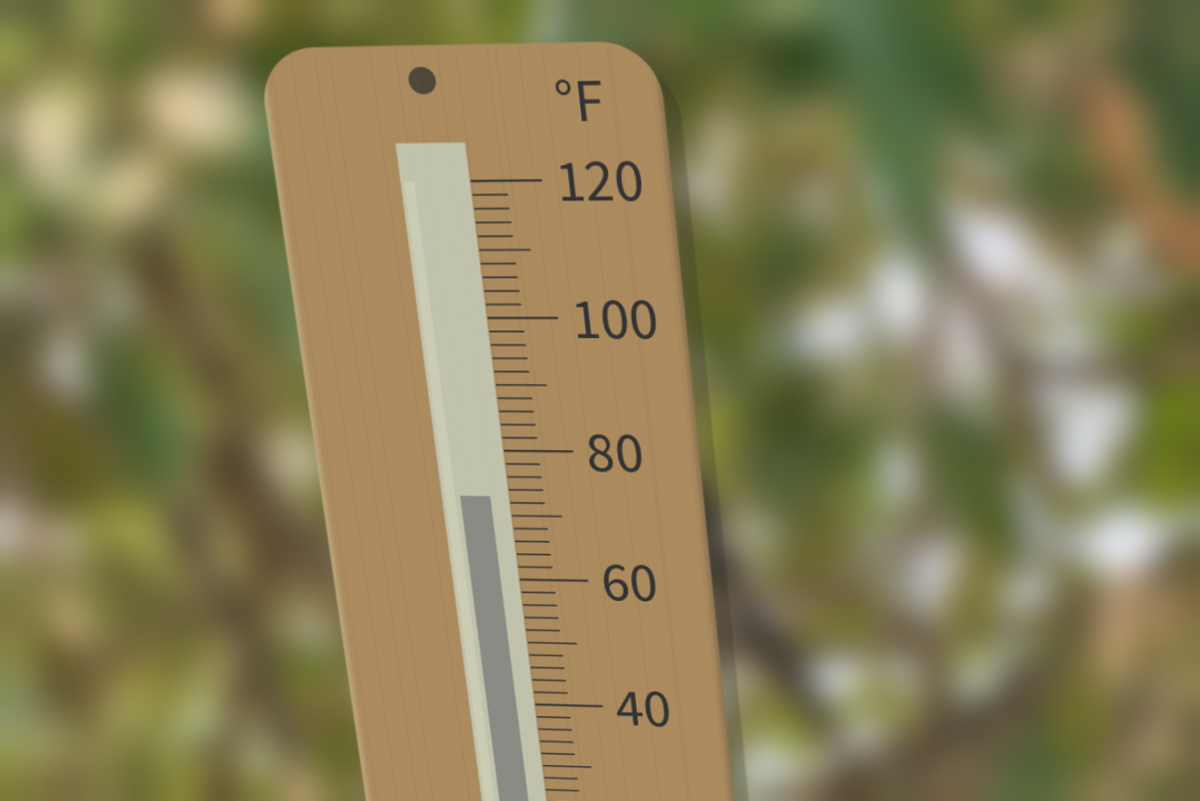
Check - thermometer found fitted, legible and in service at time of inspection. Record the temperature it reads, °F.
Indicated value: 73 °F
